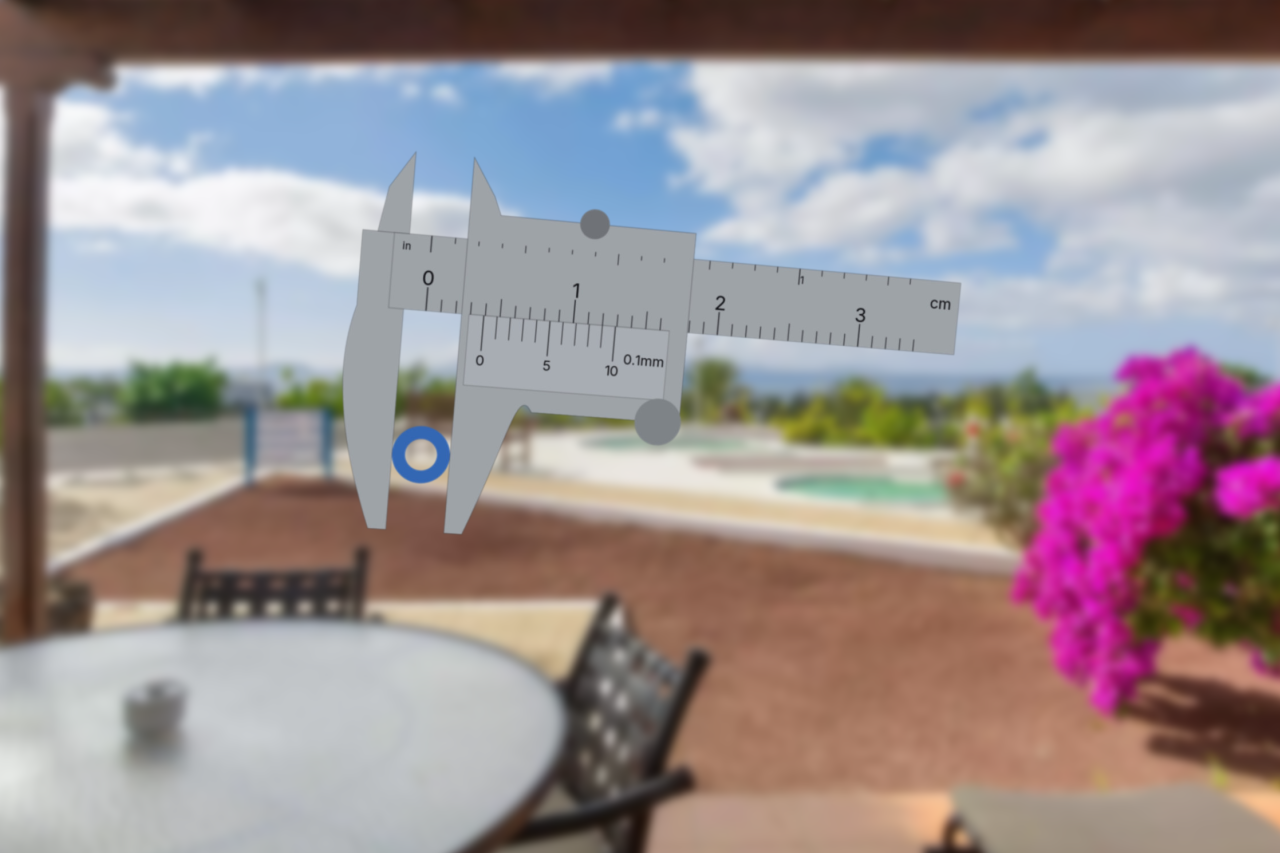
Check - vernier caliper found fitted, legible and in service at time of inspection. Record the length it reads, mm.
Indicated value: 3.9 mm
